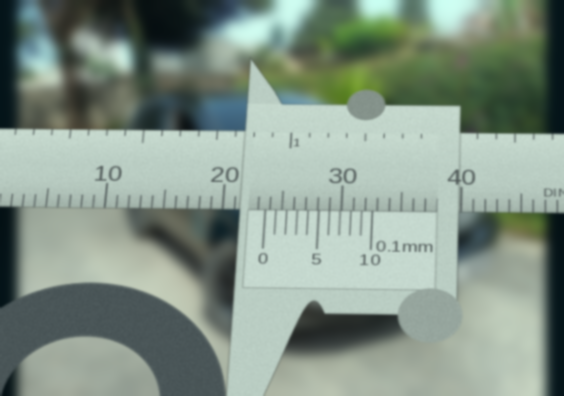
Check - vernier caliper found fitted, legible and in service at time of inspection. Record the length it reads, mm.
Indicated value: 23.6 mm
